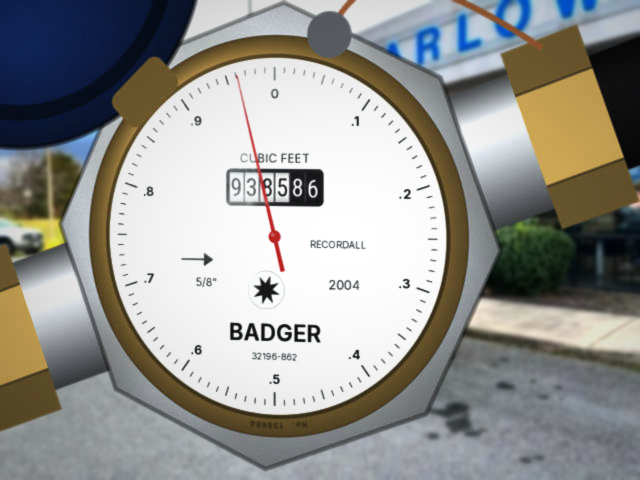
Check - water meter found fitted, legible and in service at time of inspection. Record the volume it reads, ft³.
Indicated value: 938585.96 ft³
